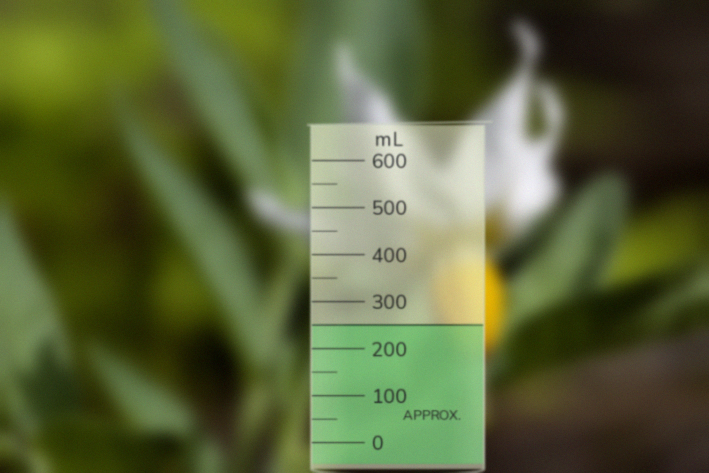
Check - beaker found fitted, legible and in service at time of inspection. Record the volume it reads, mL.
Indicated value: 250 mL
